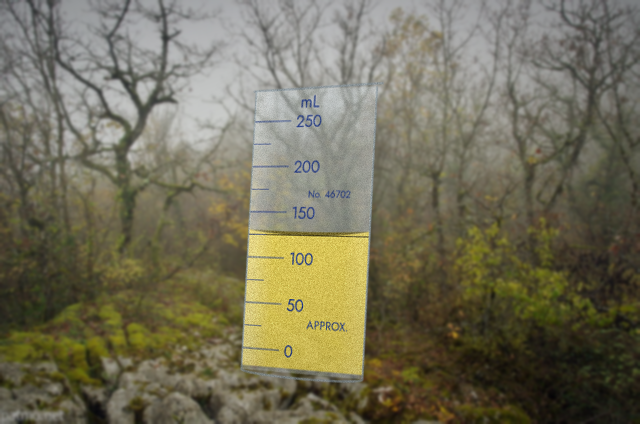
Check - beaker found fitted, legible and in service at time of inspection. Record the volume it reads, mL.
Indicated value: 125 mL
